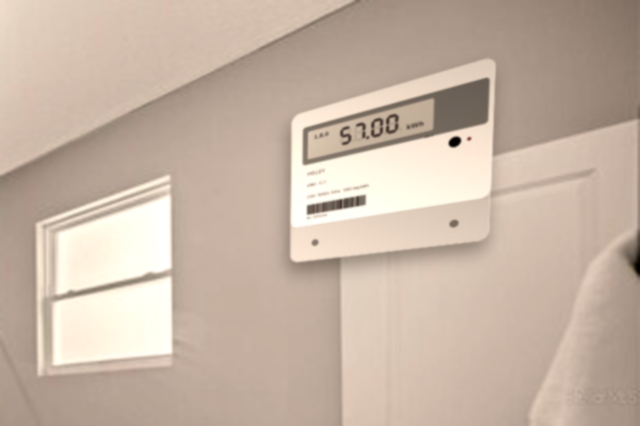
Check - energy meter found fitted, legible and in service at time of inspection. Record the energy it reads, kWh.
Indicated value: 57.00 kWh
